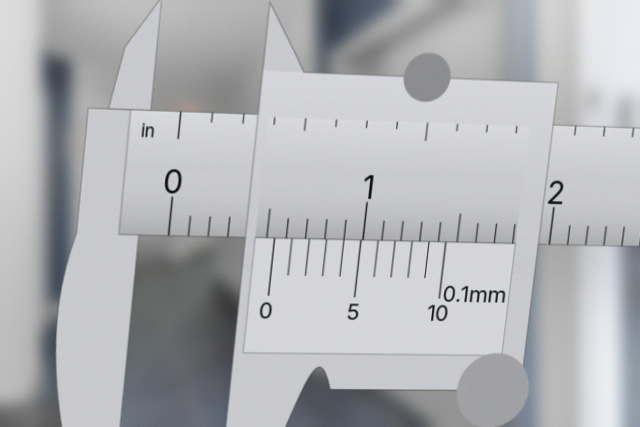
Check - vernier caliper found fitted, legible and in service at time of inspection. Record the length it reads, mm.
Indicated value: 5.4 mm
